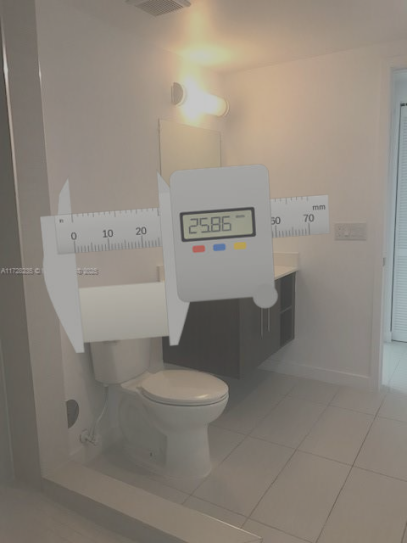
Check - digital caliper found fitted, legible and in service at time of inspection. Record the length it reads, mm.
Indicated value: 25.86 mm
